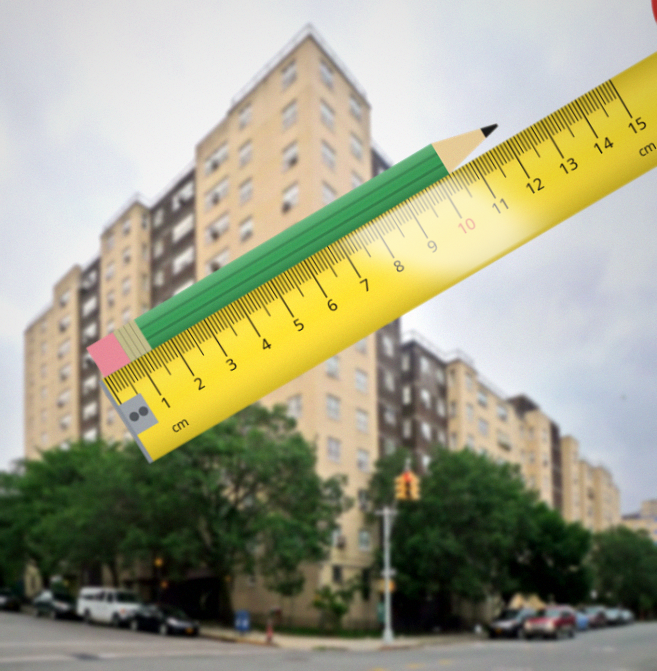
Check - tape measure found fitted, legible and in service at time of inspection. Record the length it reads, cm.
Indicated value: 12 cm
